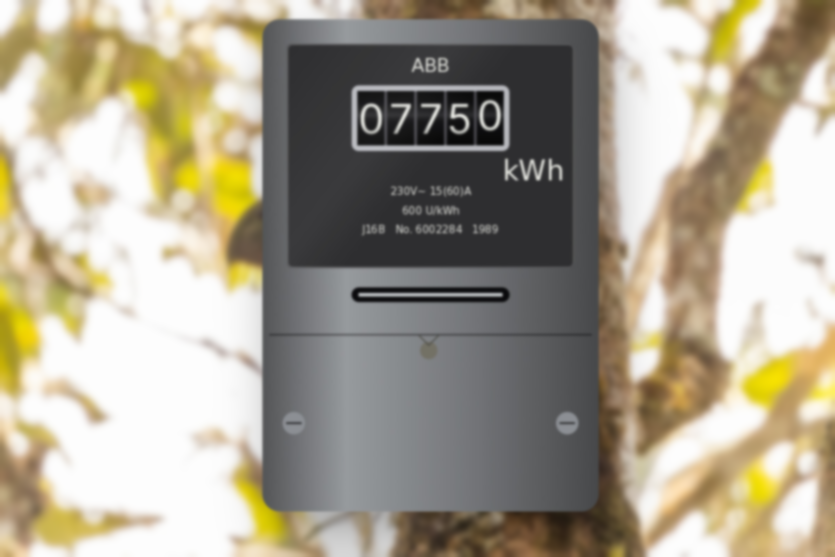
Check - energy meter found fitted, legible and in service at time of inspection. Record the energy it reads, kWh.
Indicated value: 7750 kWh
